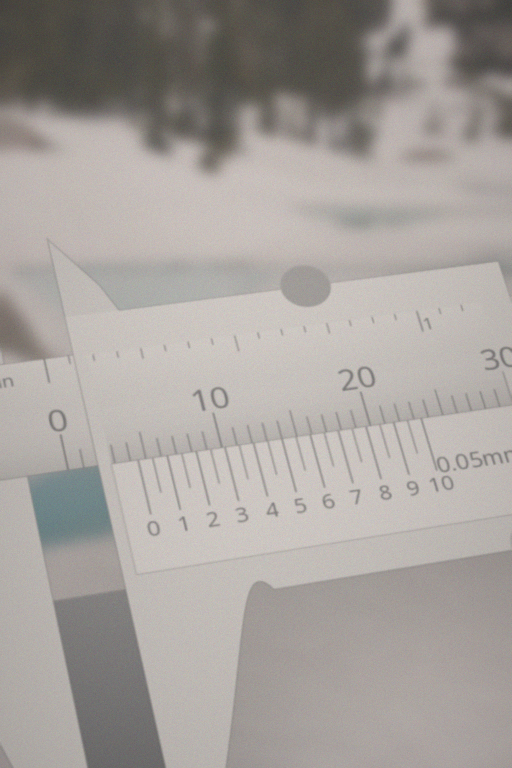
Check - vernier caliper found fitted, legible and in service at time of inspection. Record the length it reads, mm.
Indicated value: 4.5 mm
